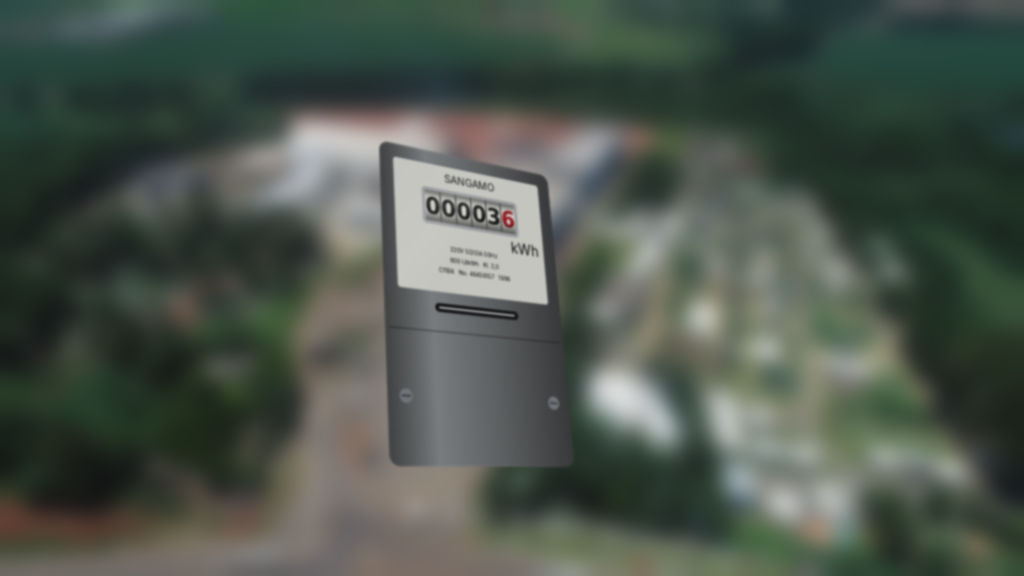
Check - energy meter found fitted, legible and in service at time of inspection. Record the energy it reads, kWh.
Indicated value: 3.6 kWh
